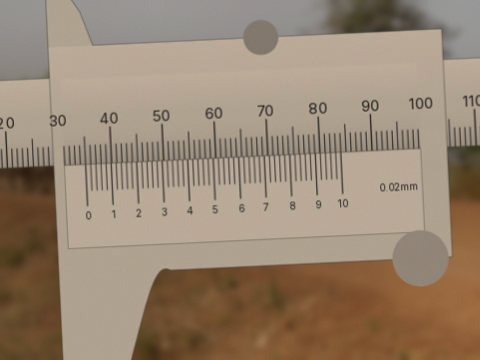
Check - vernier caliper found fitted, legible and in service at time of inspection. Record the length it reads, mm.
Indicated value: 35.0 mm
